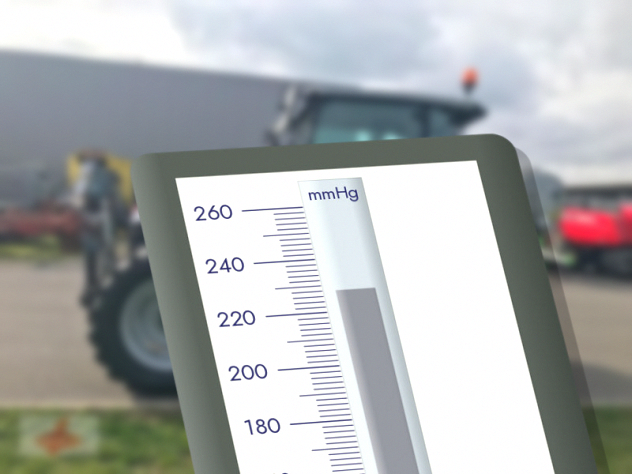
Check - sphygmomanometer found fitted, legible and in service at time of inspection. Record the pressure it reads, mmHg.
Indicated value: 228 mmHg
